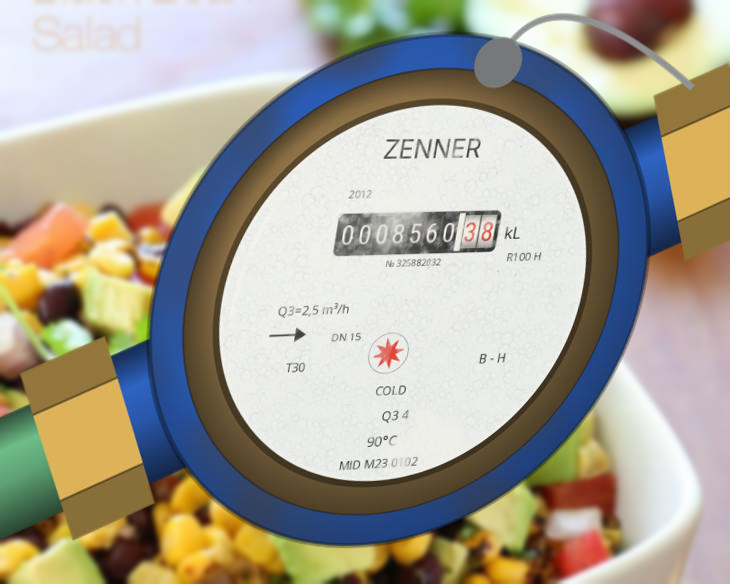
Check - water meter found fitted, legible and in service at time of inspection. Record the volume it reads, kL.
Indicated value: 8560.38 kL
